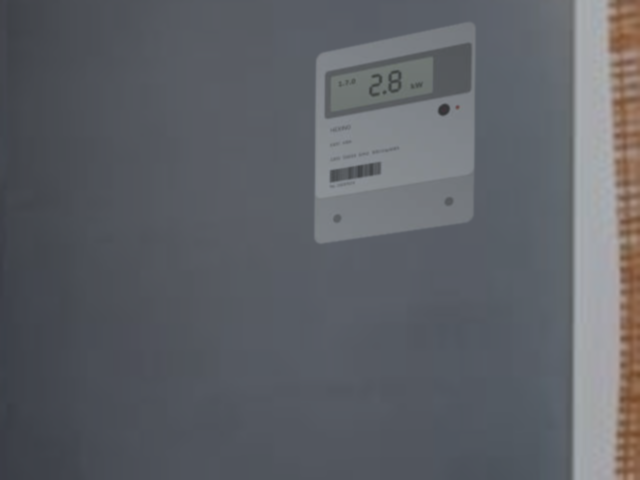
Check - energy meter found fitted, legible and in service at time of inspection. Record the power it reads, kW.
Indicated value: 2.8 kW
